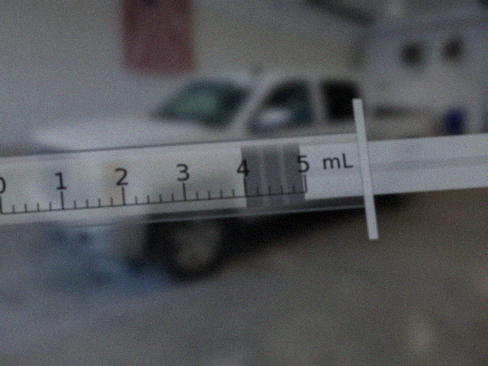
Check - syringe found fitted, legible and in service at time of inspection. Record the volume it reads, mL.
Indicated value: 4 mL
